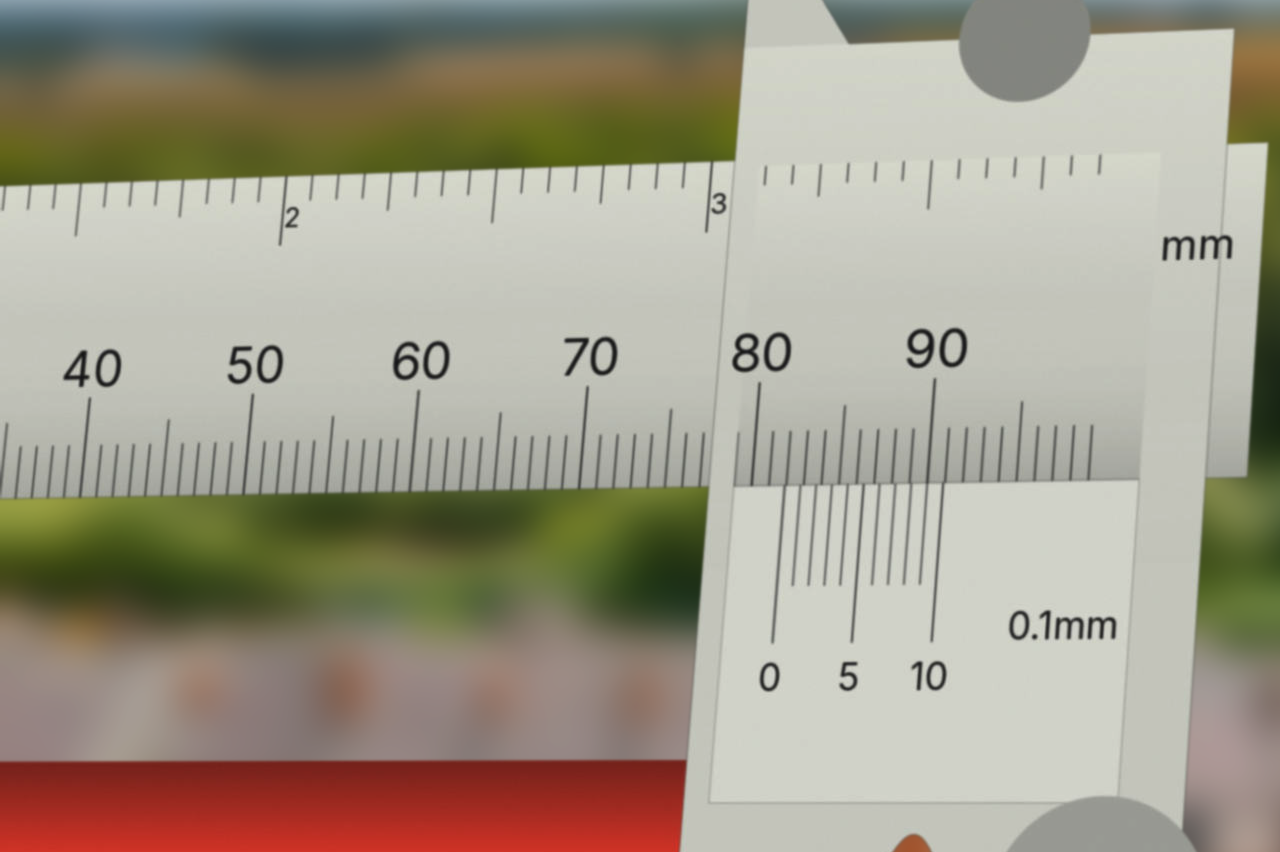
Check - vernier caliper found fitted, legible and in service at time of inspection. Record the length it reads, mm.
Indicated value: 81.9 mm
